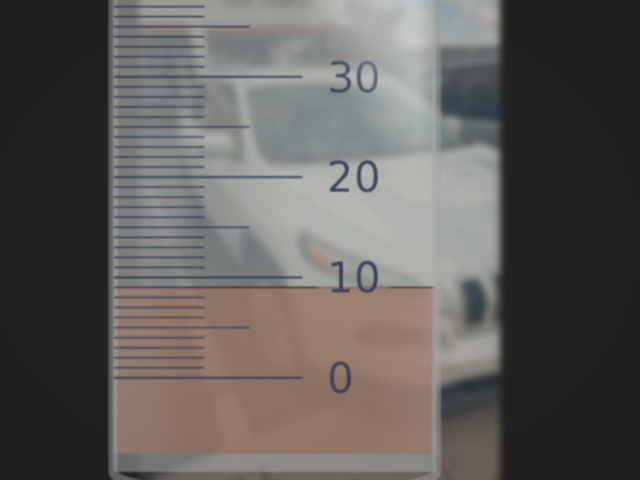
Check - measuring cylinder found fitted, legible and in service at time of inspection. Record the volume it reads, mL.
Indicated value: 9 mL
